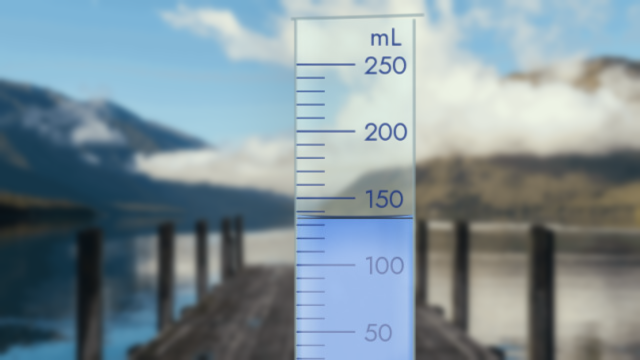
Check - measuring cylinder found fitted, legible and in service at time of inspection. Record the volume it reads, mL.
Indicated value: 135 mL
